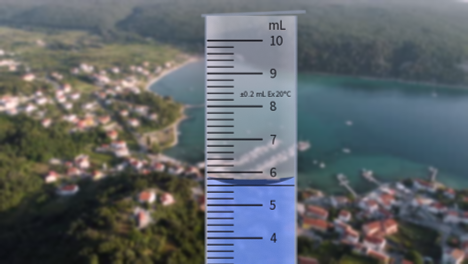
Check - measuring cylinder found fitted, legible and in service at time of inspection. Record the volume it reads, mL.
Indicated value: 5.6 mL
